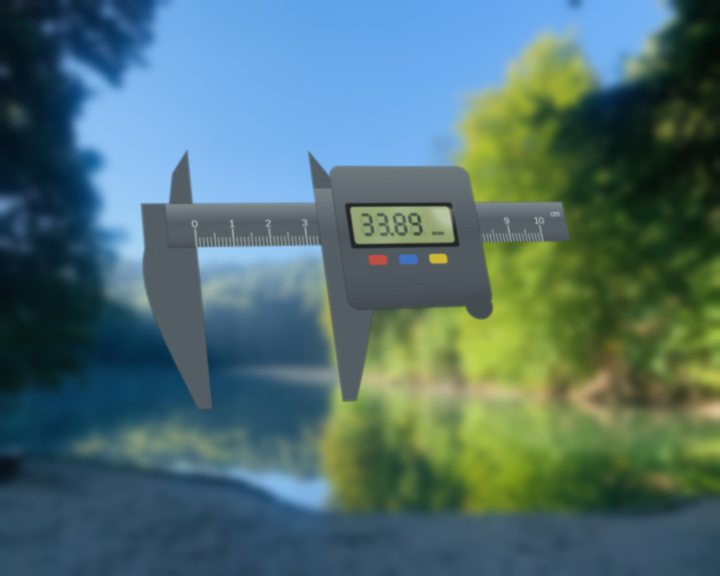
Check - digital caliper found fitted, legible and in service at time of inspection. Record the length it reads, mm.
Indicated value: 33.89 mm
